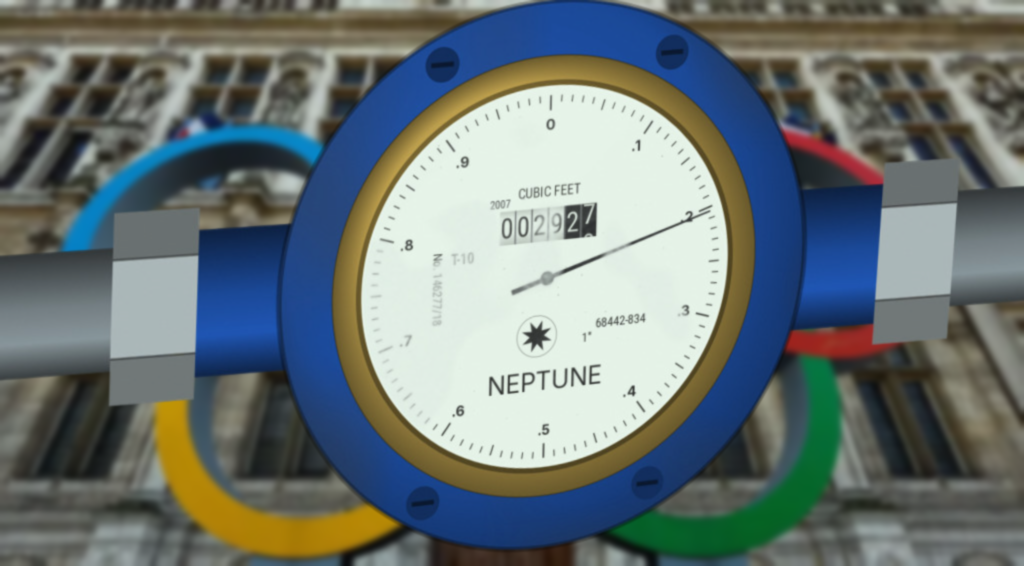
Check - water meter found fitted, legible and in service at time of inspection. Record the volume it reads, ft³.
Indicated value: 2927.20 ft³
